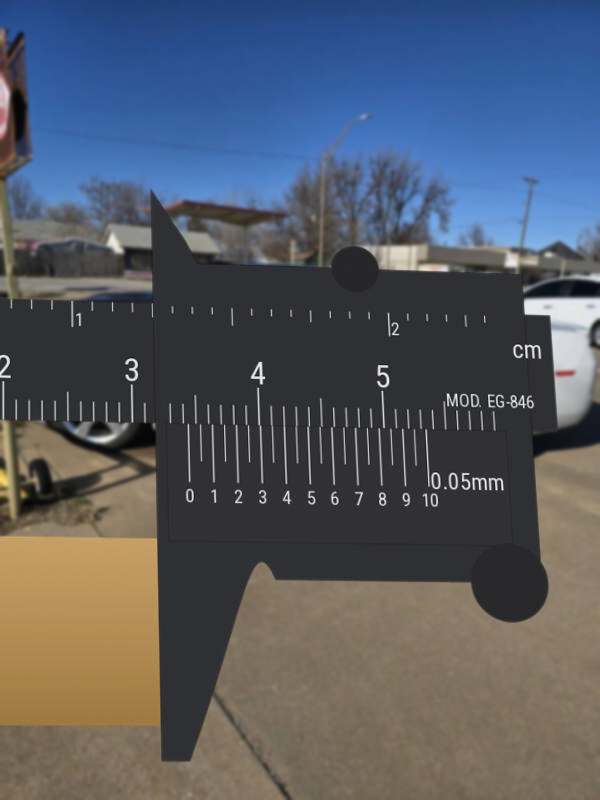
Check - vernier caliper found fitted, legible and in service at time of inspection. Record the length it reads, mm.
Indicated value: 34.4 mm
